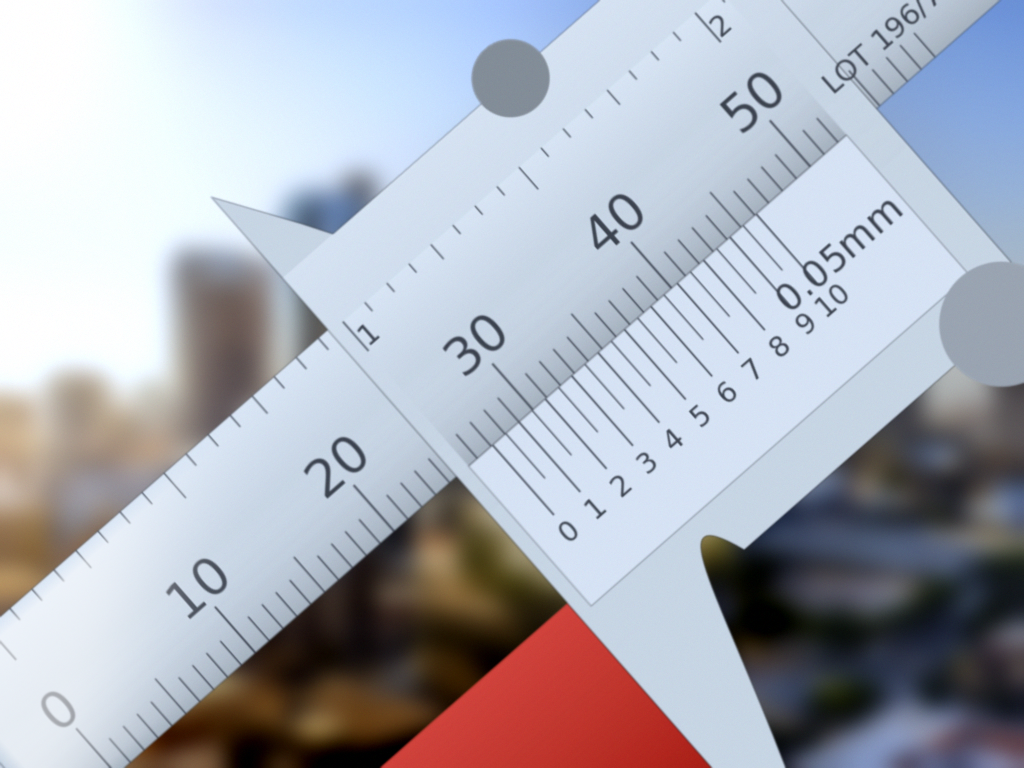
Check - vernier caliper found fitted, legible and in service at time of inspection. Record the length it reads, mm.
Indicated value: 27.1 mm
